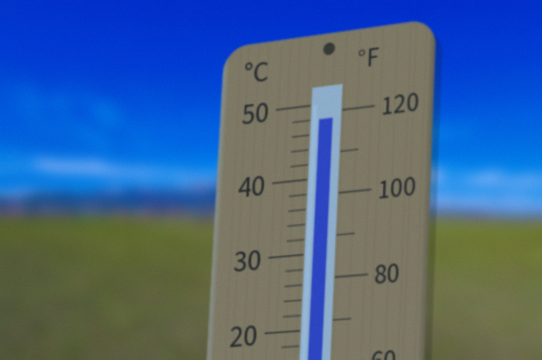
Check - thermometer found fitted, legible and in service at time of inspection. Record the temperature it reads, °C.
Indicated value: 48 °C
